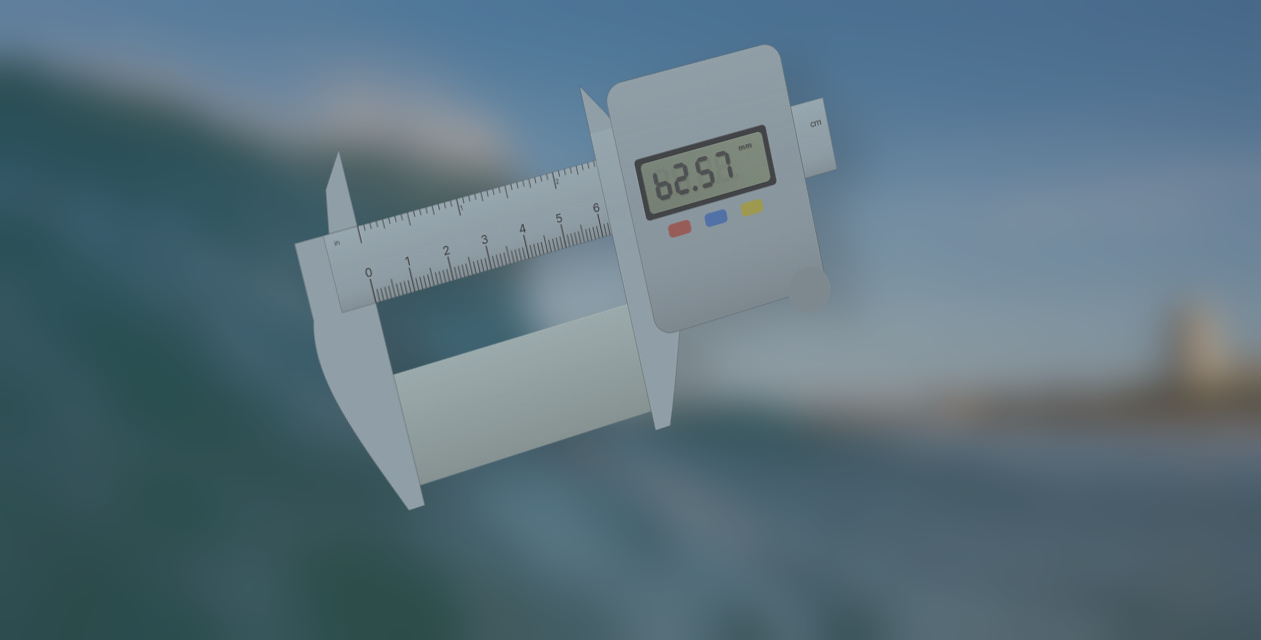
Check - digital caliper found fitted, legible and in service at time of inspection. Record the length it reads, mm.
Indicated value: 62.57 mm
